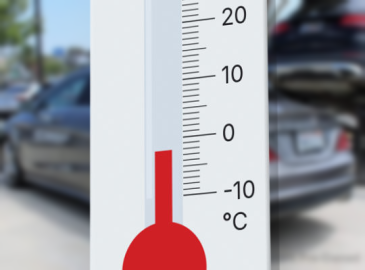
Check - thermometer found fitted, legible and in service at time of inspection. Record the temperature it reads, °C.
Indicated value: -2 °C
